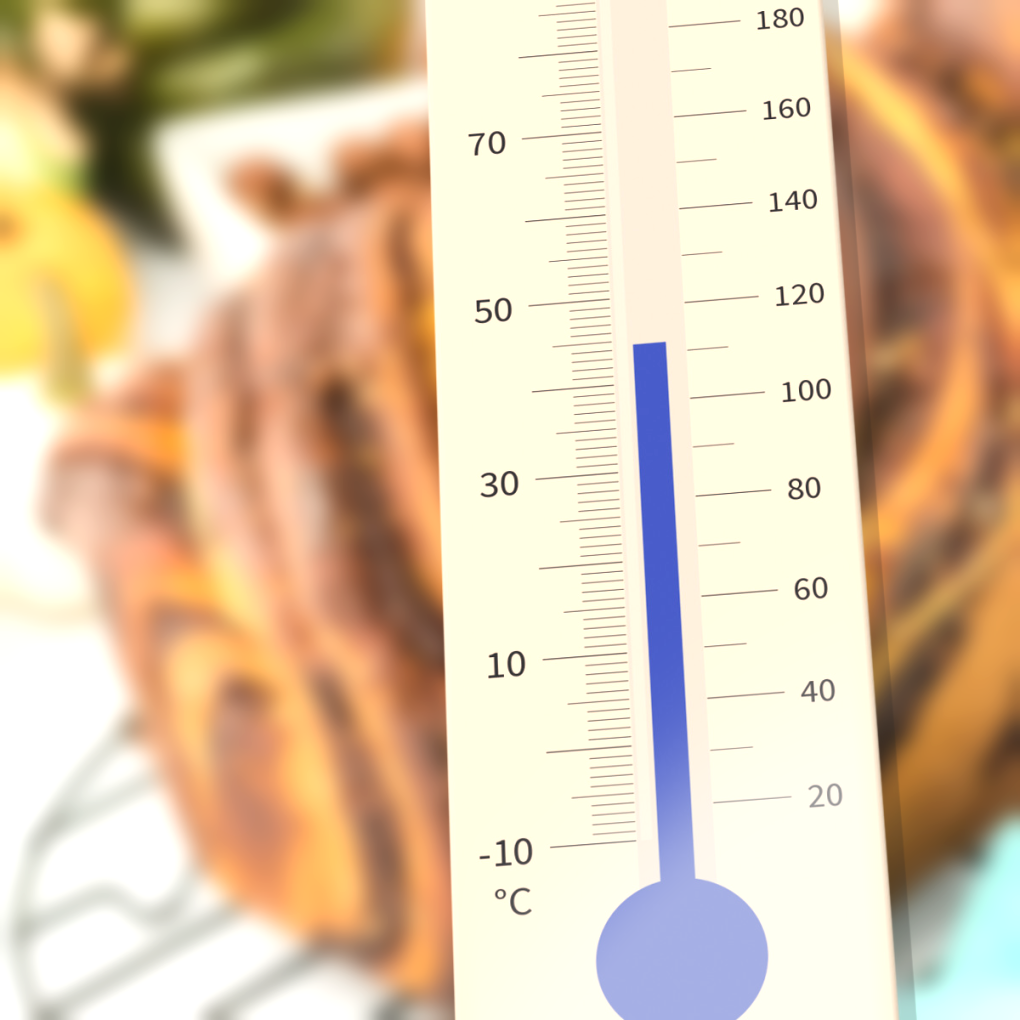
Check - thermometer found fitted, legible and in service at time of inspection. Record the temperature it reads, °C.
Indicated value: 44.5 °C
